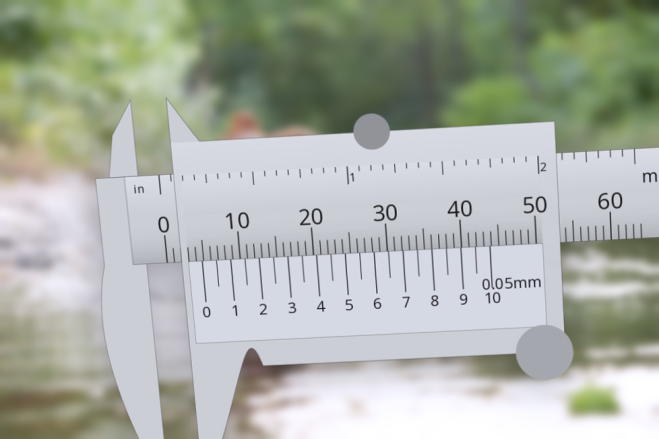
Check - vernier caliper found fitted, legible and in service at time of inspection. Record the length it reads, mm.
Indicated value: 4.8 mm
